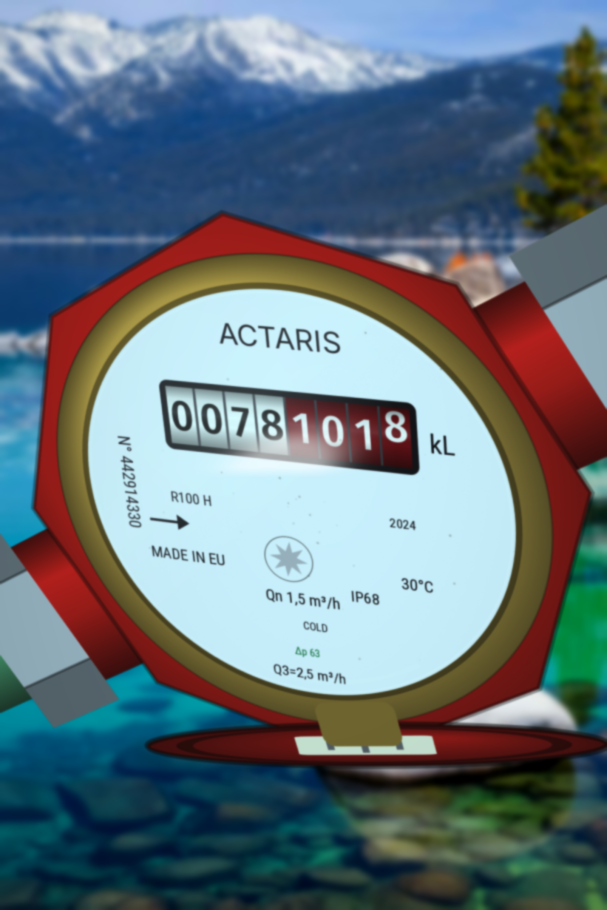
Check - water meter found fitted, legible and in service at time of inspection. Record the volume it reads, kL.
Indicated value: 78.1018 kL
